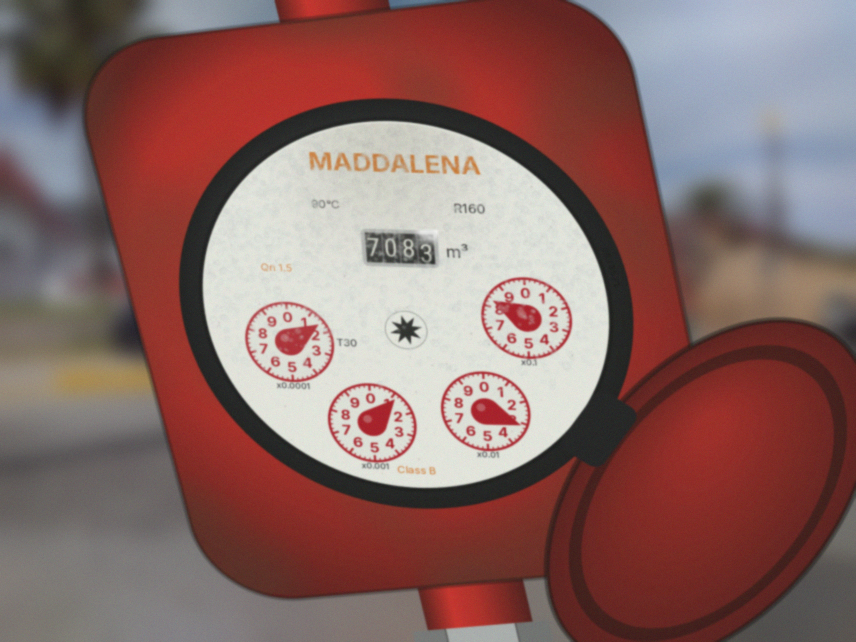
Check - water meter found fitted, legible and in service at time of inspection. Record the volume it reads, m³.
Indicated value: 7082.8311 m³
